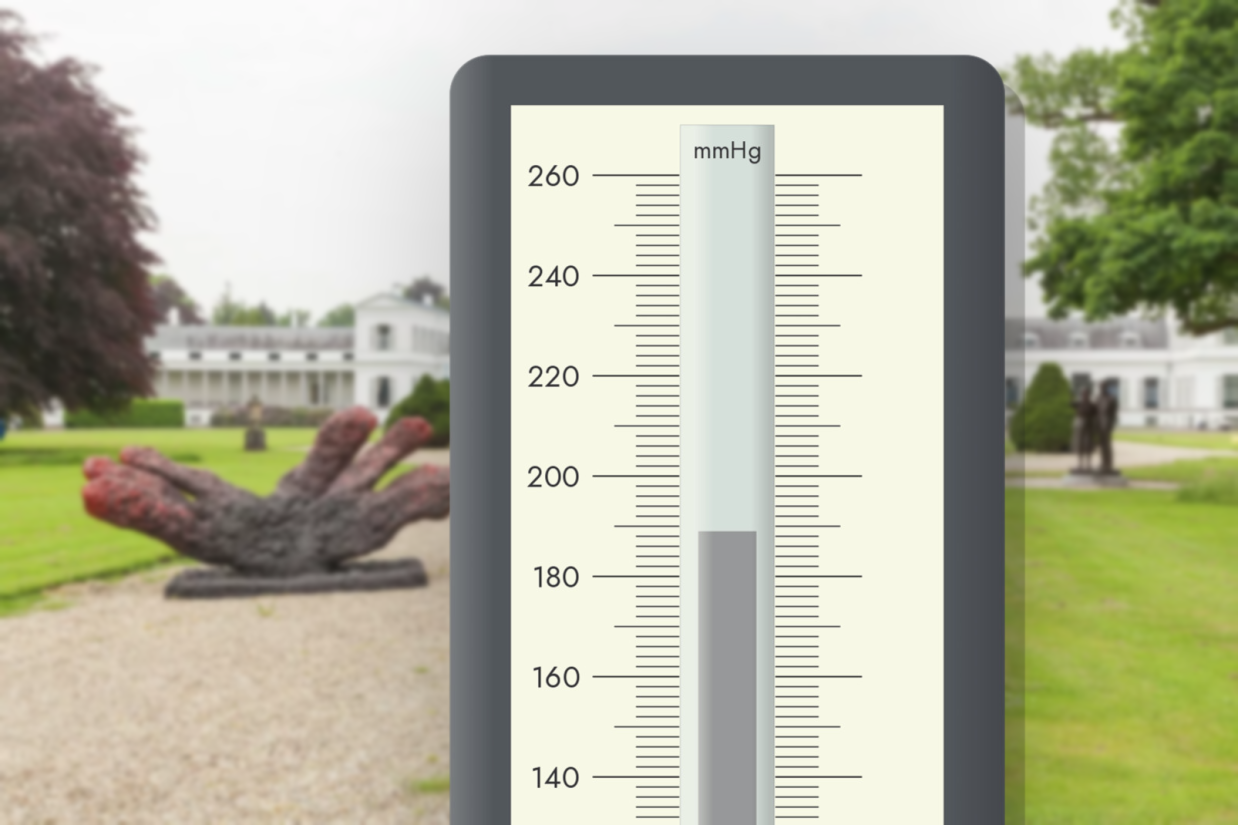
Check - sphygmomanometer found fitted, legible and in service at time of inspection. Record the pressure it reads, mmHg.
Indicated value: 189 mmHg
